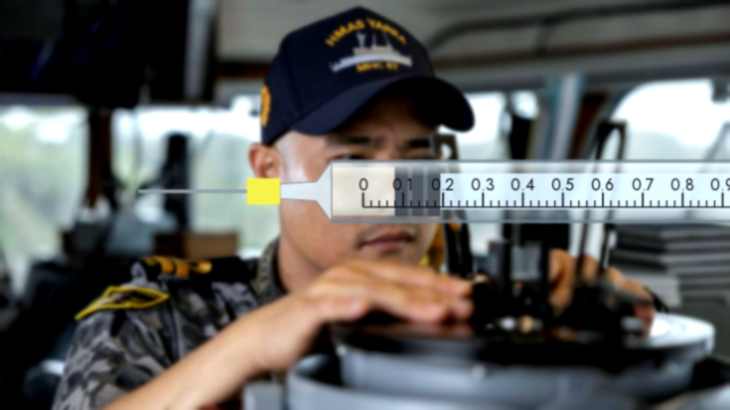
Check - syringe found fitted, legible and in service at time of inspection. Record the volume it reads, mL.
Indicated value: 0.08 mL
